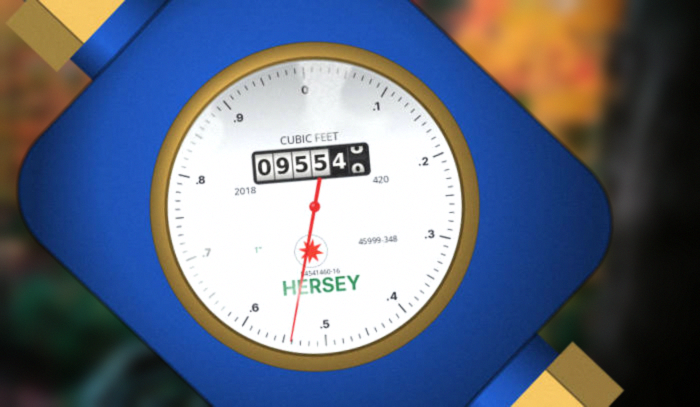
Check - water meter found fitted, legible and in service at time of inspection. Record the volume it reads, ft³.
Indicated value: 95548.54 ft³
